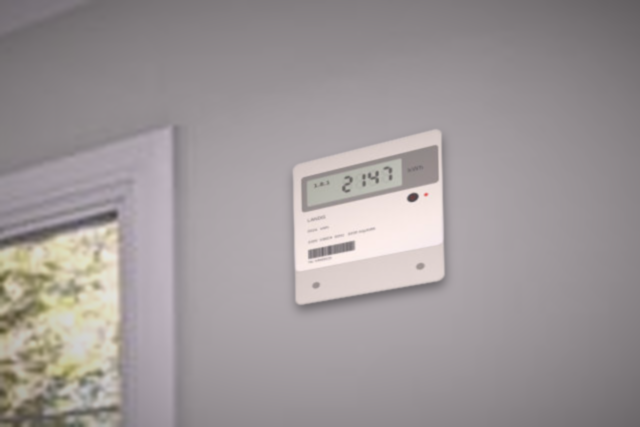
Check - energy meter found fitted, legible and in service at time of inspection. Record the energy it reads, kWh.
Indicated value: 2147 kWh
